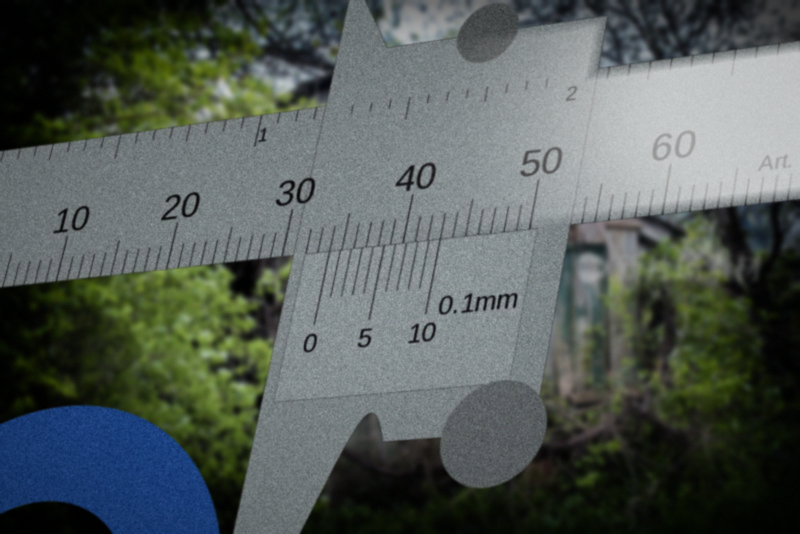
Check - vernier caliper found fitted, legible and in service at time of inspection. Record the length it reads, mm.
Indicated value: 34.0 mm
